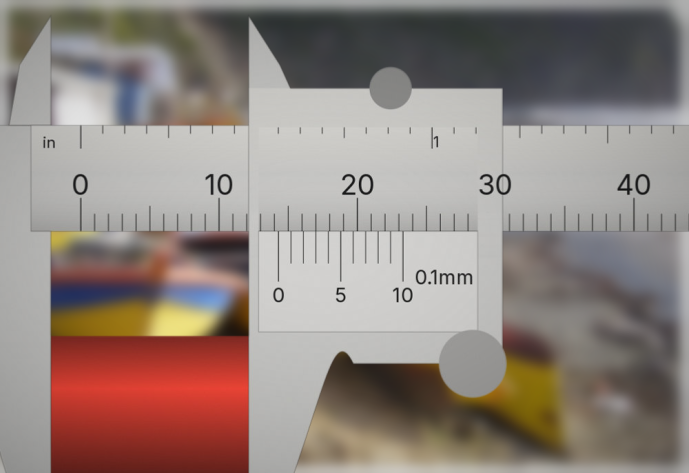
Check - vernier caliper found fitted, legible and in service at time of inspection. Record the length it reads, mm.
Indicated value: 14.3 mm
